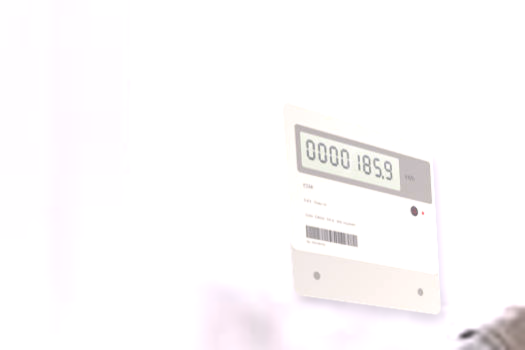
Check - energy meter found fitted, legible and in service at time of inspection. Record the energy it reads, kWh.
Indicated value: 185.9 kWh
